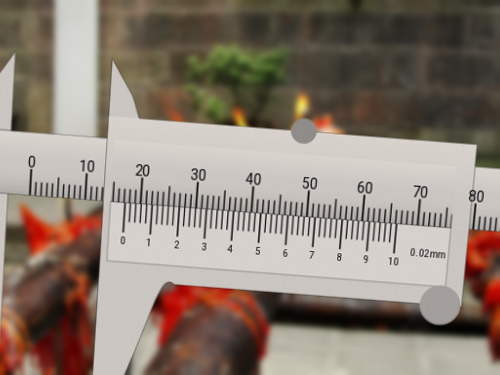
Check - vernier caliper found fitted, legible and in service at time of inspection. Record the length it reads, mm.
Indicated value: 17.2 mm
